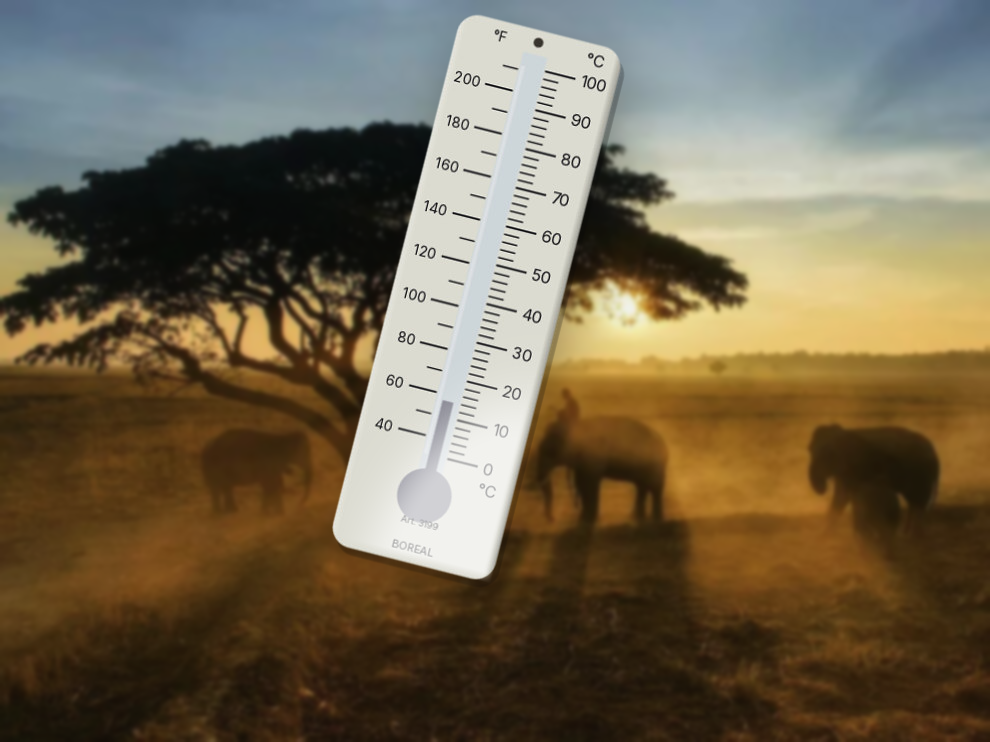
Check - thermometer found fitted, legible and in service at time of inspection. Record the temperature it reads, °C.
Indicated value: 14 °C
